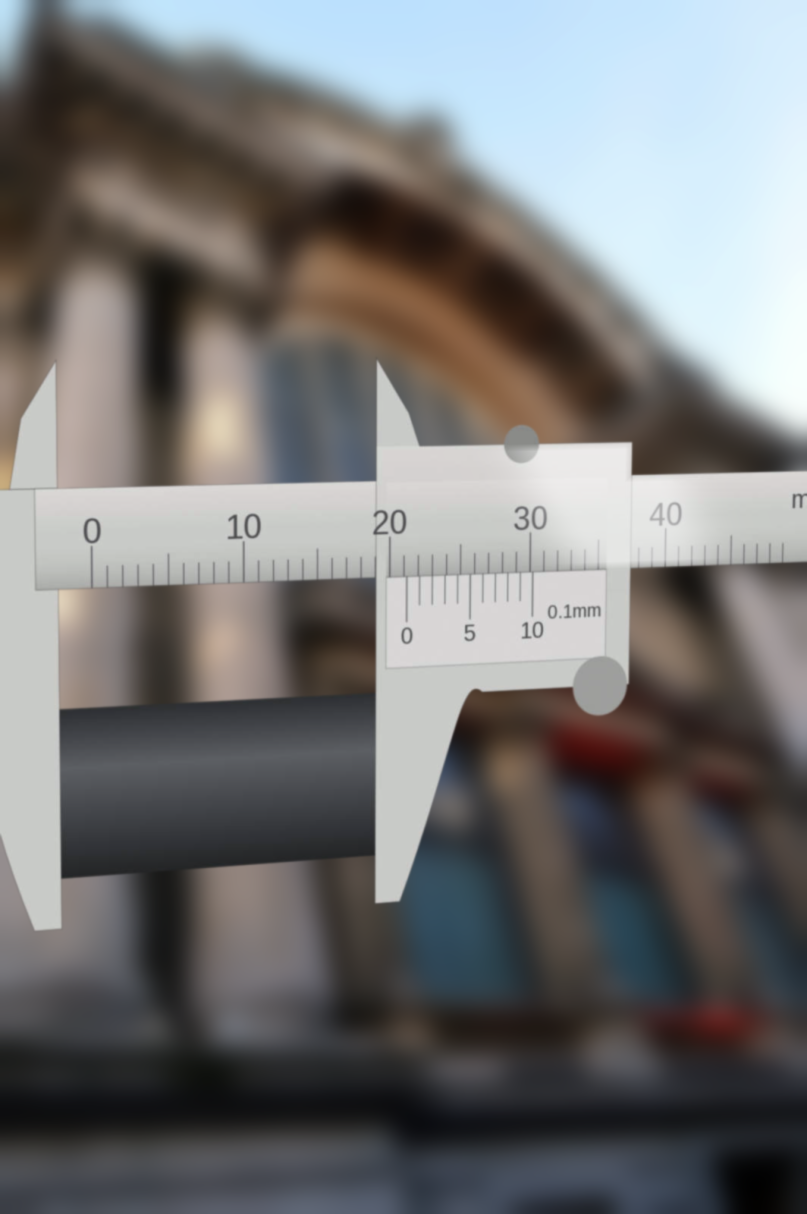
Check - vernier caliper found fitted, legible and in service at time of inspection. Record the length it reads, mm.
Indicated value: 21.2 mm
